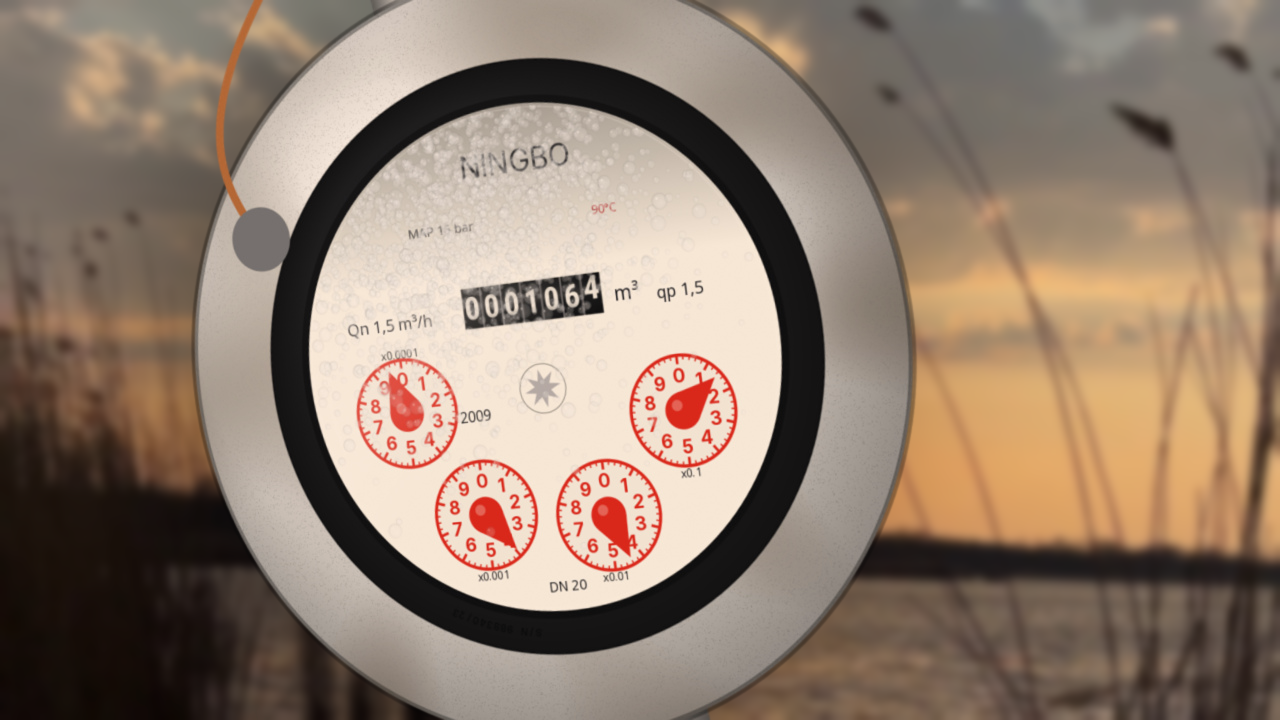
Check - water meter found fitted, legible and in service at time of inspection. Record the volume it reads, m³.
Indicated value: 1064.1439 m³
